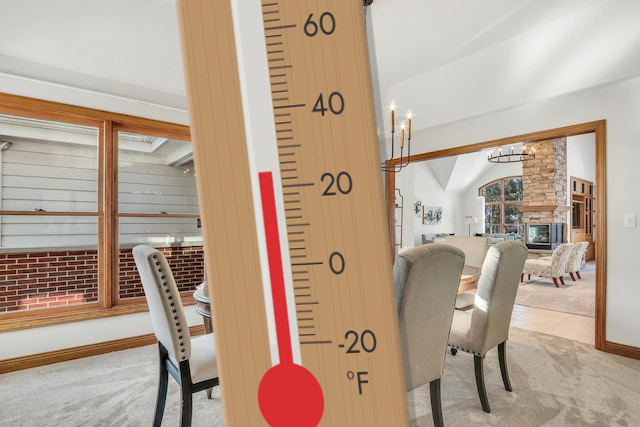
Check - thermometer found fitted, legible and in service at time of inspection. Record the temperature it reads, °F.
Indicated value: 24 °F
